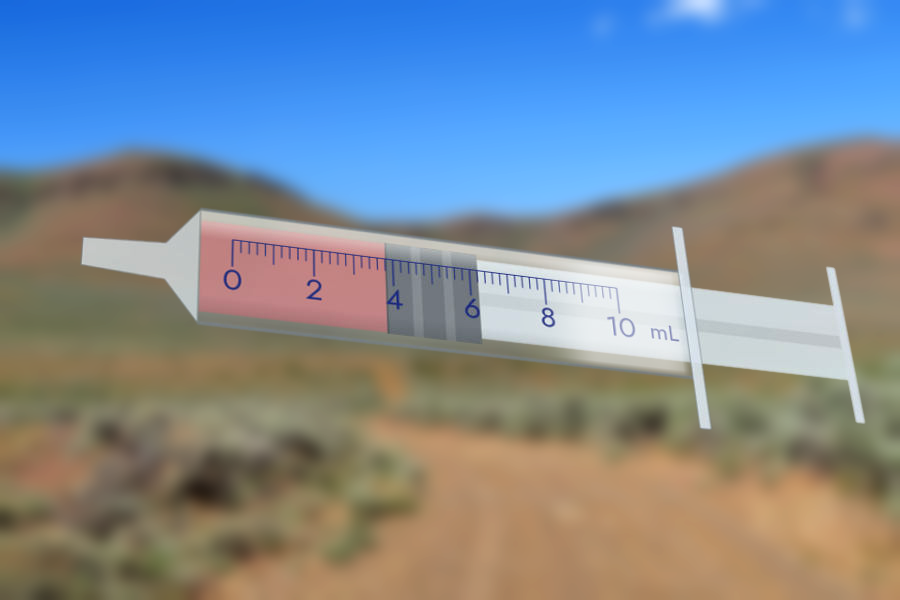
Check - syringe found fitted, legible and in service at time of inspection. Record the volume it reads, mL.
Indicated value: 3.8 mL
